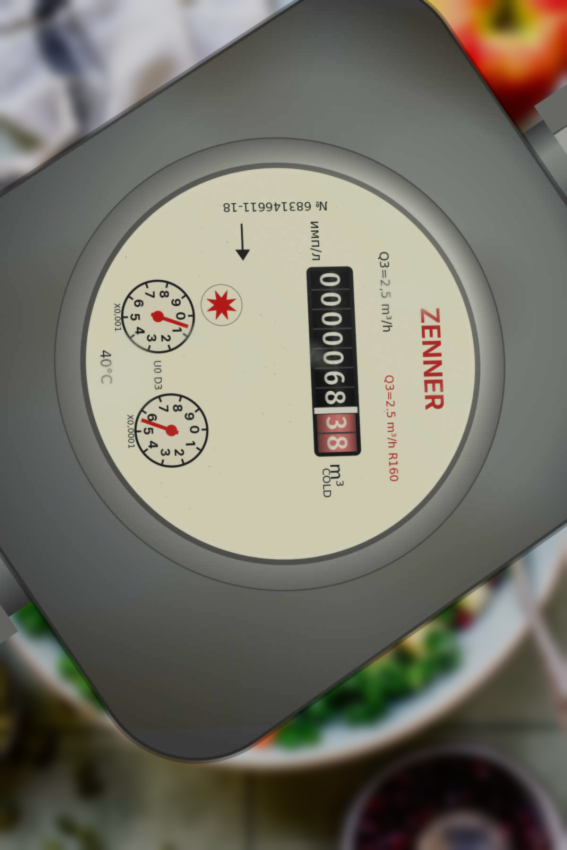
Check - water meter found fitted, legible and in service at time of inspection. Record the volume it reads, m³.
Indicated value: 68.3805 m³
